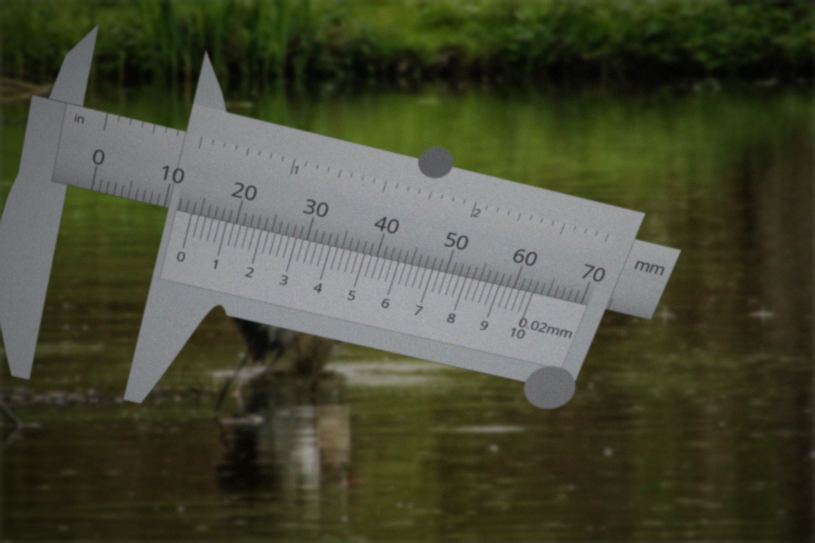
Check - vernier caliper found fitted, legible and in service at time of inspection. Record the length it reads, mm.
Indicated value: 13.8 mm
